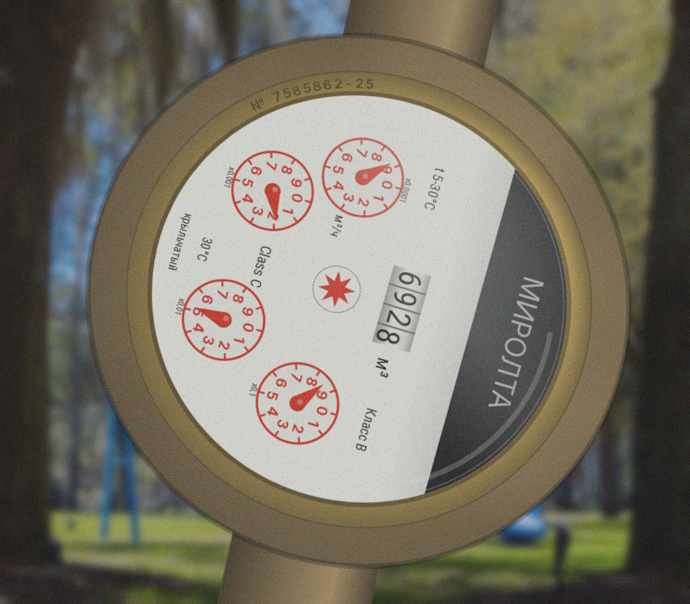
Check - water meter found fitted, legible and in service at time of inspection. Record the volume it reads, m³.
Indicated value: 6927.8518 m³
